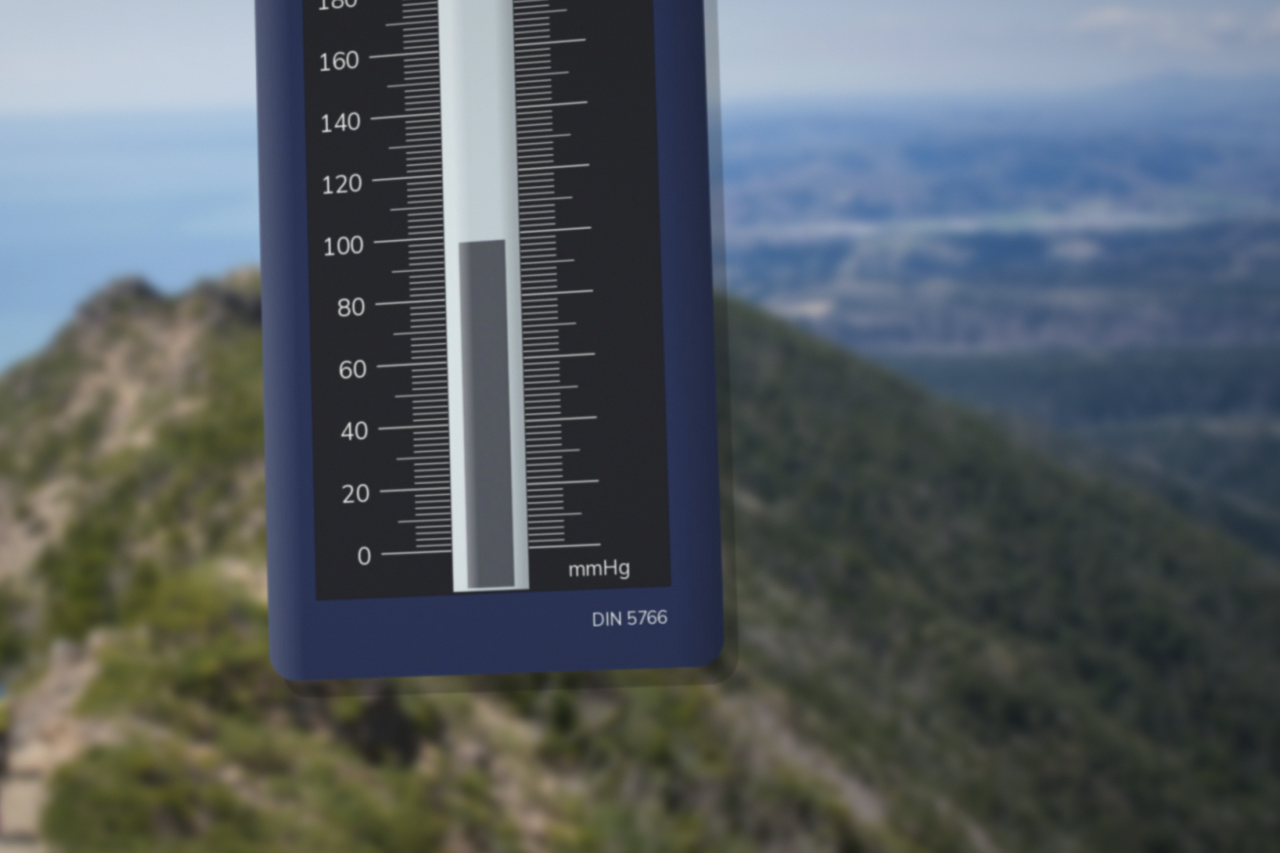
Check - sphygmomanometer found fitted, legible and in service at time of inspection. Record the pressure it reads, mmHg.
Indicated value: 98 mmHg
